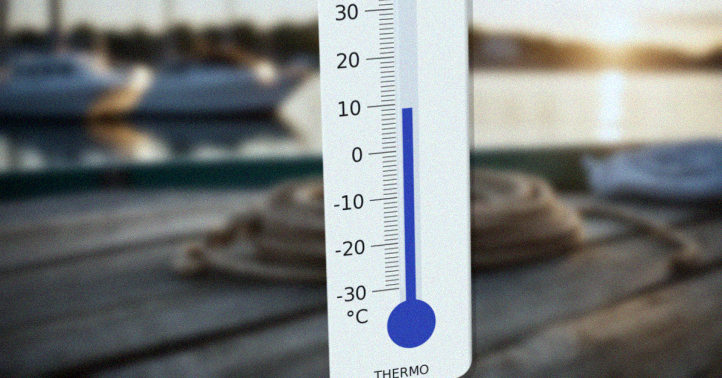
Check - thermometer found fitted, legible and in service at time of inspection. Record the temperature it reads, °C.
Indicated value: 9 °C
